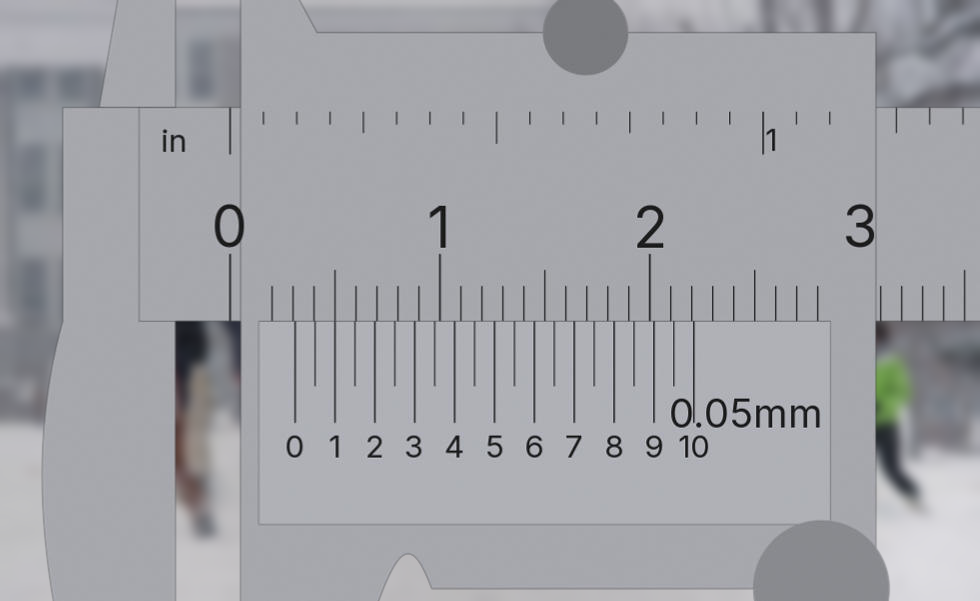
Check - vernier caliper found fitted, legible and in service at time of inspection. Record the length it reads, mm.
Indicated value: 3.1 mm
